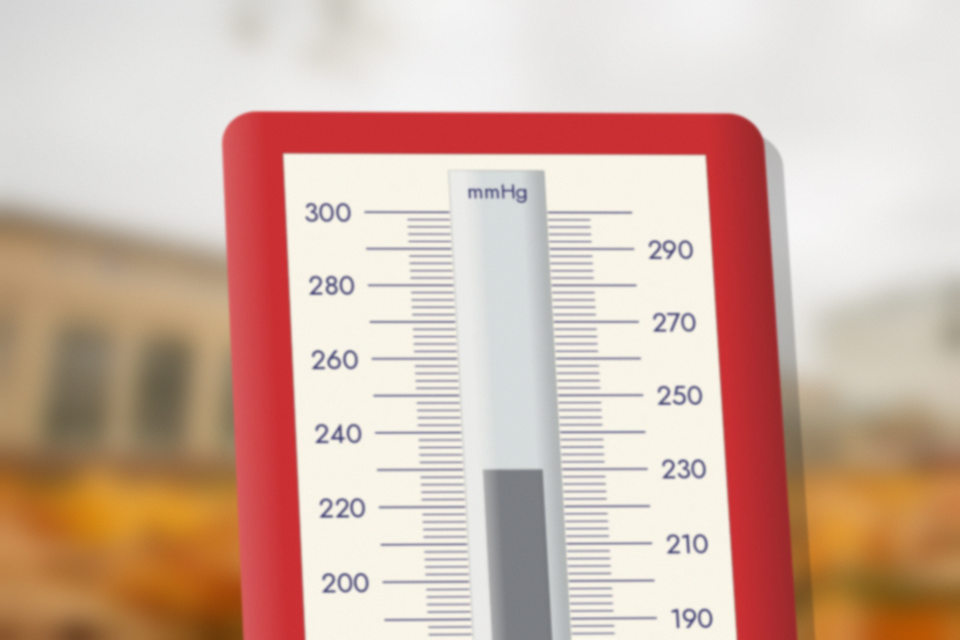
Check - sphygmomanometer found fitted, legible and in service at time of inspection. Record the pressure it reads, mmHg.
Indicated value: 230 mmHg
